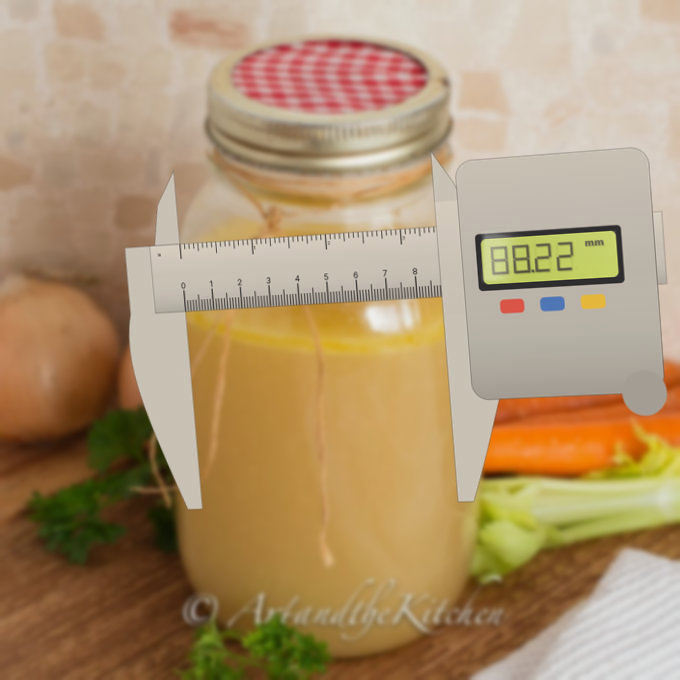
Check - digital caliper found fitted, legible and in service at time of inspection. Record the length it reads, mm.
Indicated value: 88.22 mm
